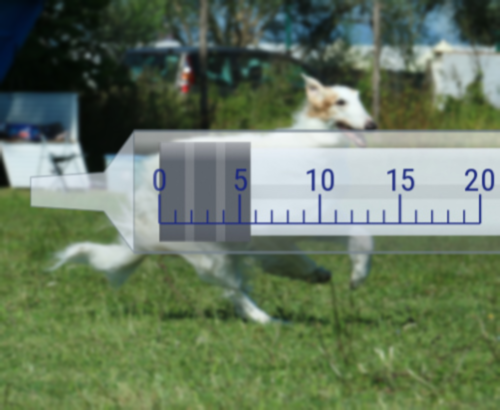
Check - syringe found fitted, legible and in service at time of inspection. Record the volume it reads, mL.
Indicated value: 0 mL
